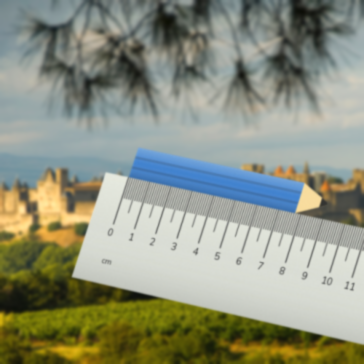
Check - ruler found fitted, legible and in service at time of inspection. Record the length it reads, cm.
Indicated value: 9 cm
